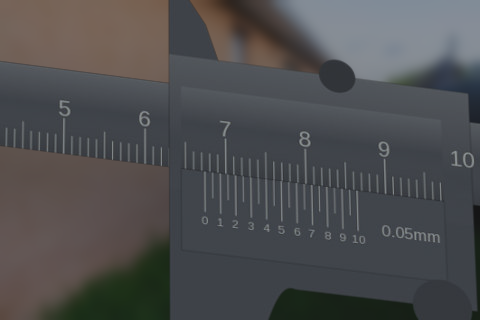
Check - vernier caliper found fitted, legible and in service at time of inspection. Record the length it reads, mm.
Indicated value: 67.4 mm
